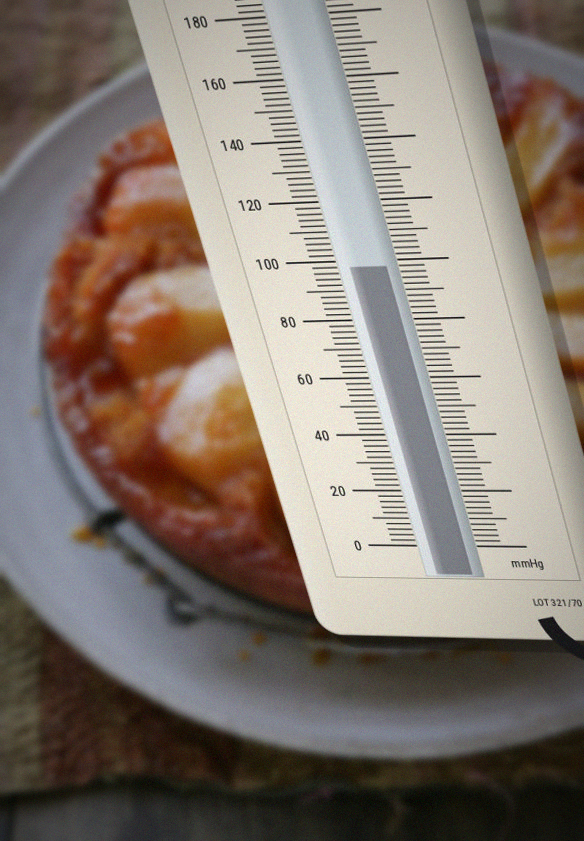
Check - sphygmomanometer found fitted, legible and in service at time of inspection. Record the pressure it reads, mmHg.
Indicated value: 98 mmHg
